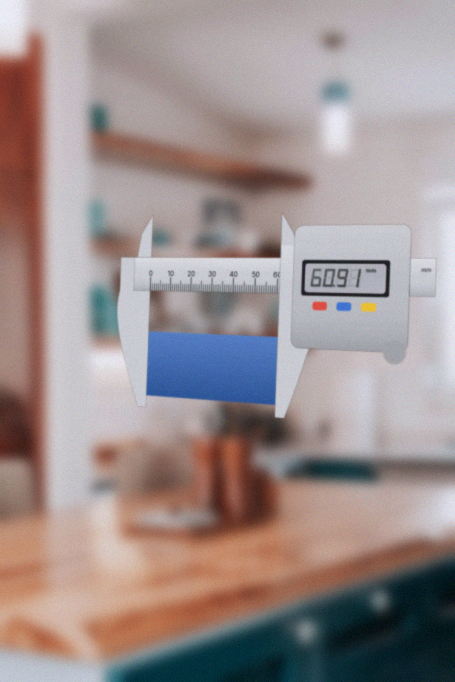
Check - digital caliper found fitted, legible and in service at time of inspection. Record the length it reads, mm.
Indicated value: 60.91 mm
